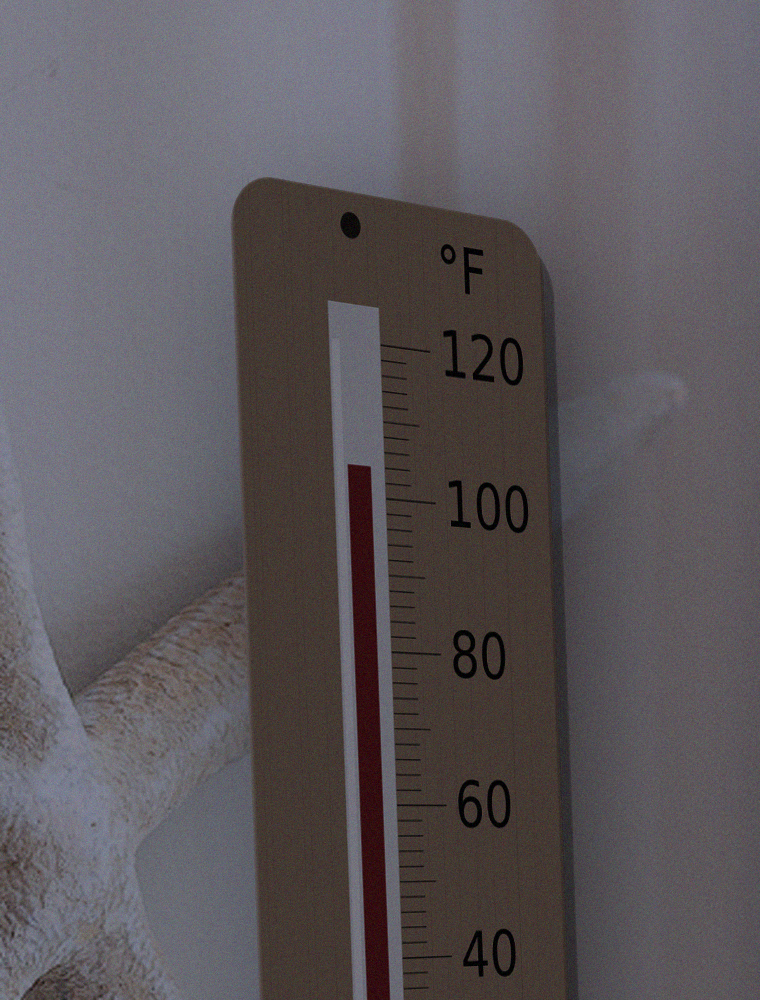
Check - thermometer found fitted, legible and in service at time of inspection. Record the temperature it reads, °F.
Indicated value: 104 °F
